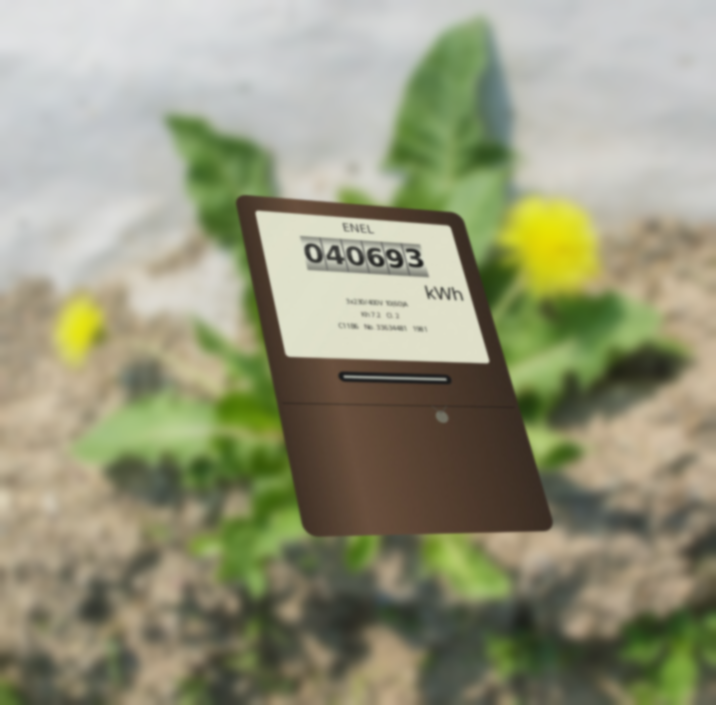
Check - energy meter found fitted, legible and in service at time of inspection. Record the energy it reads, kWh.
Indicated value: 40693 kWh
